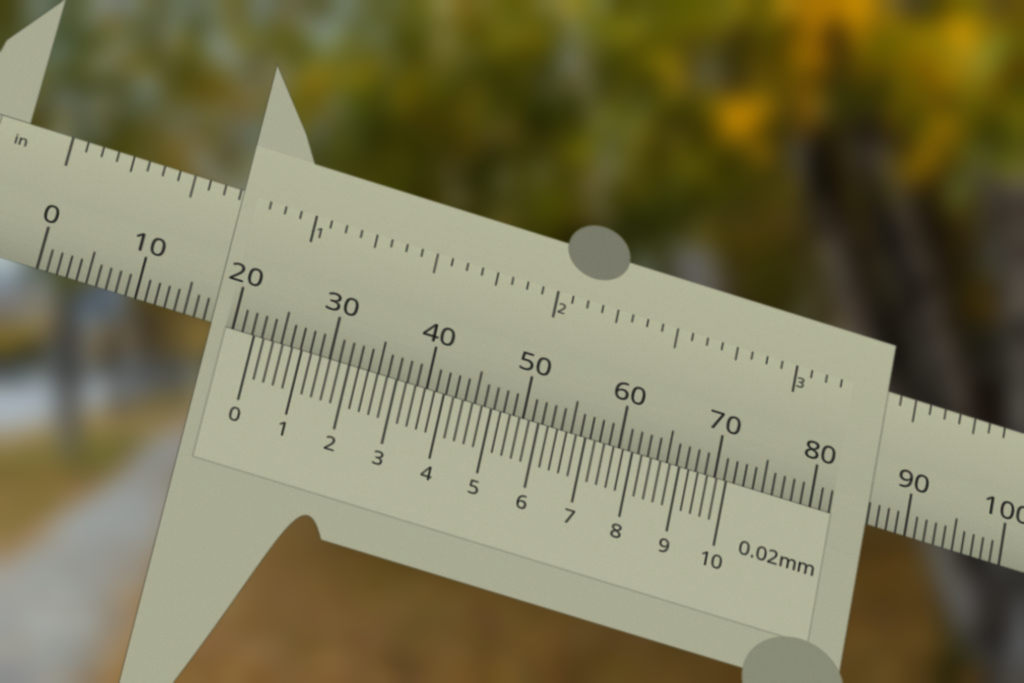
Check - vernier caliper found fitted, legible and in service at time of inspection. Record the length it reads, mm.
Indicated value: 22.2 mm
